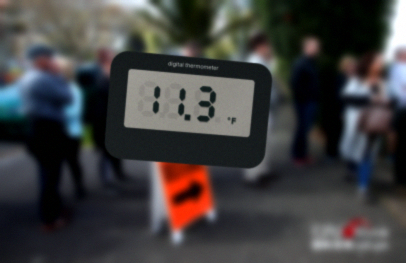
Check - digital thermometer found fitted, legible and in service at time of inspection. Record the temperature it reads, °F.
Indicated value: 11.3 °F
